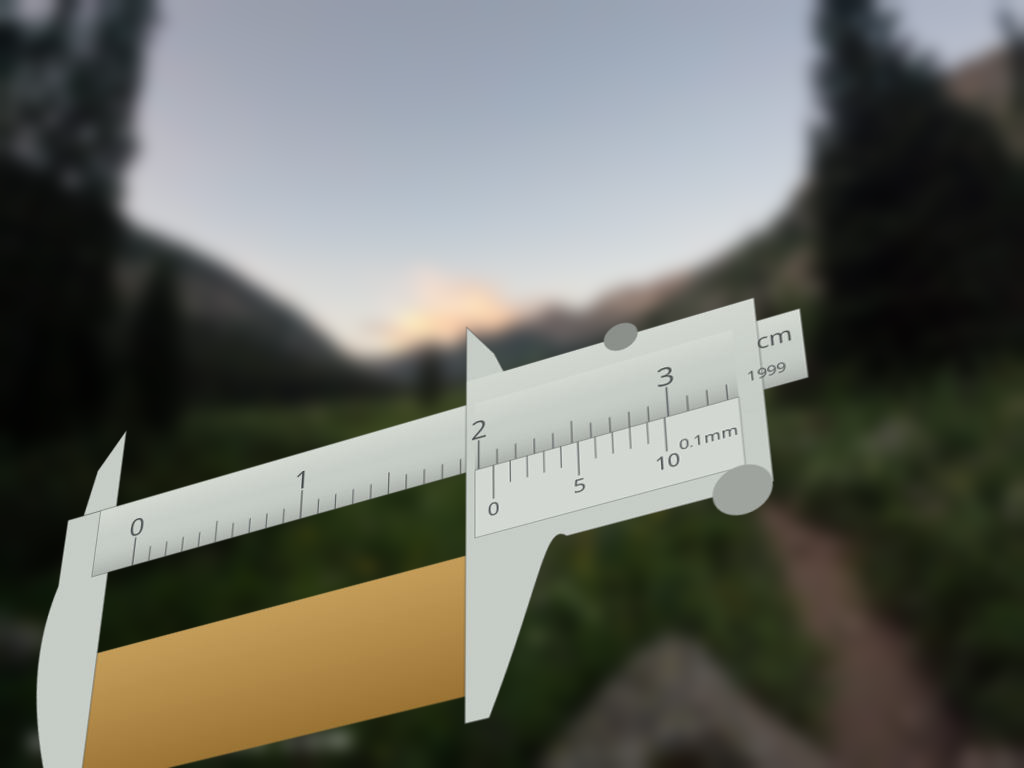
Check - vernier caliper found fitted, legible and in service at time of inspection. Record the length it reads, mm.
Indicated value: 20.8 mm
